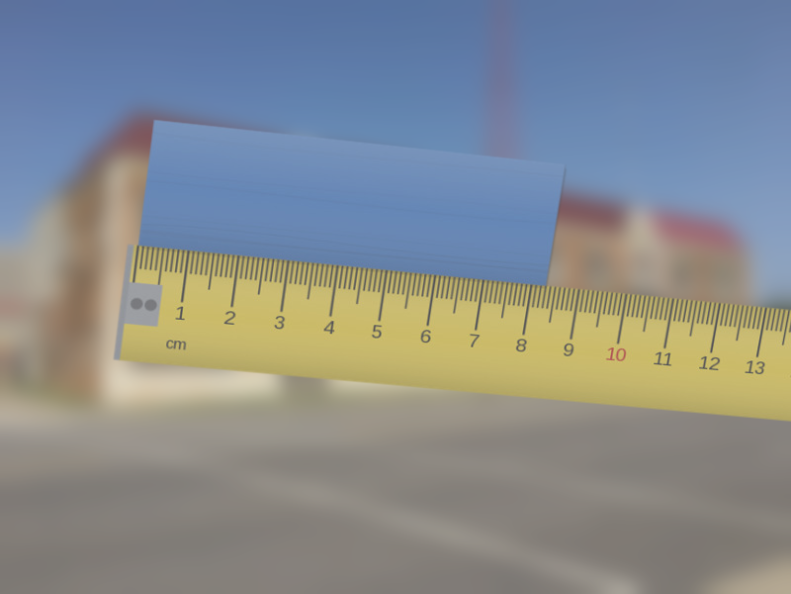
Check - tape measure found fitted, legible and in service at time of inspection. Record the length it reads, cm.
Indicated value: 8.3 cm
